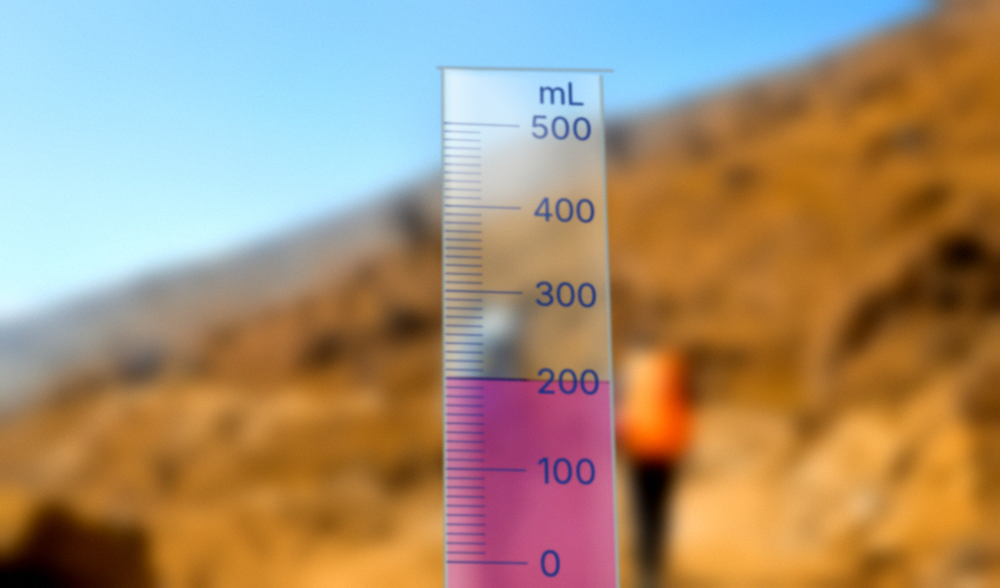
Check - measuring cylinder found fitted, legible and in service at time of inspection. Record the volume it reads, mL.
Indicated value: 200 mL
